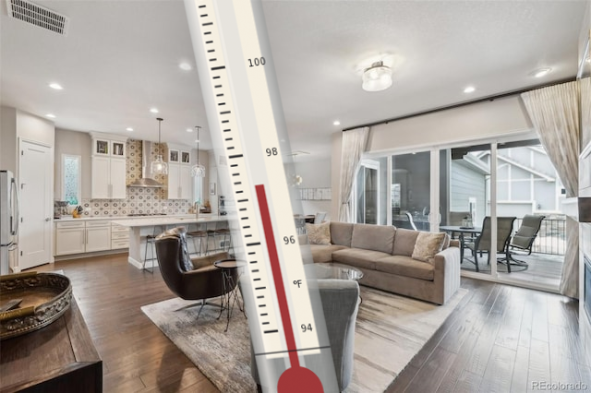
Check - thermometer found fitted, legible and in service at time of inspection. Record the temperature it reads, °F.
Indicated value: 97.3 °F
